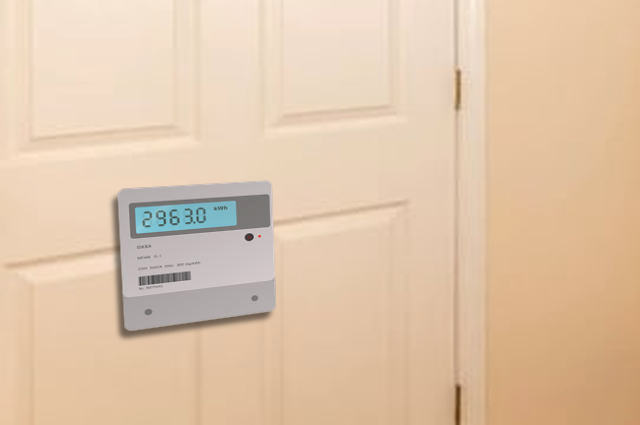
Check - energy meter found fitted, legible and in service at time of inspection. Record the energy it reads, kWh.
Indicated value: 2963.0 kWh
